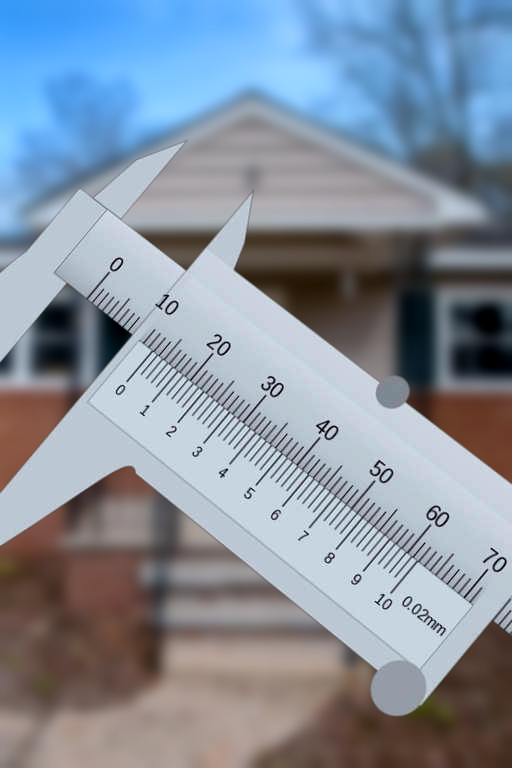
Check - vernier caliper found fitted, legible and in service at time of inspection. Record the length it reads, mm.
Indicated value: 12.8 mm
